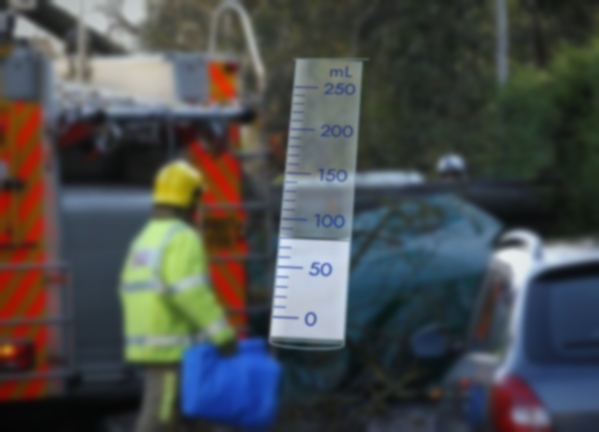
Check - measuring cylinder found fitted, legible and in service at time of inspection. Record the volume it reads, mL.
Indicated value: 80 mL
